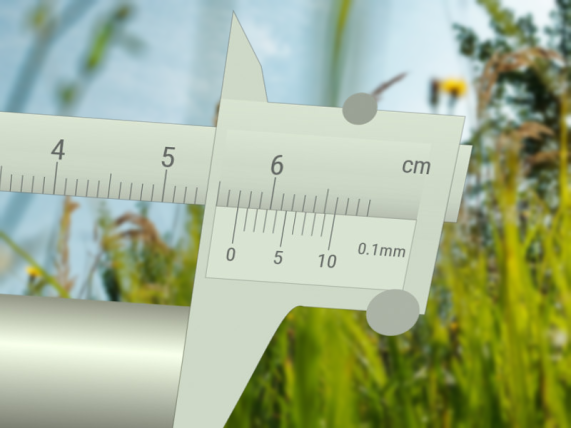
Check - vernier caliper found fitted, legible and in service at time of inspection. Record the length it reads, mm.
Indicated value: 57.0 mm
